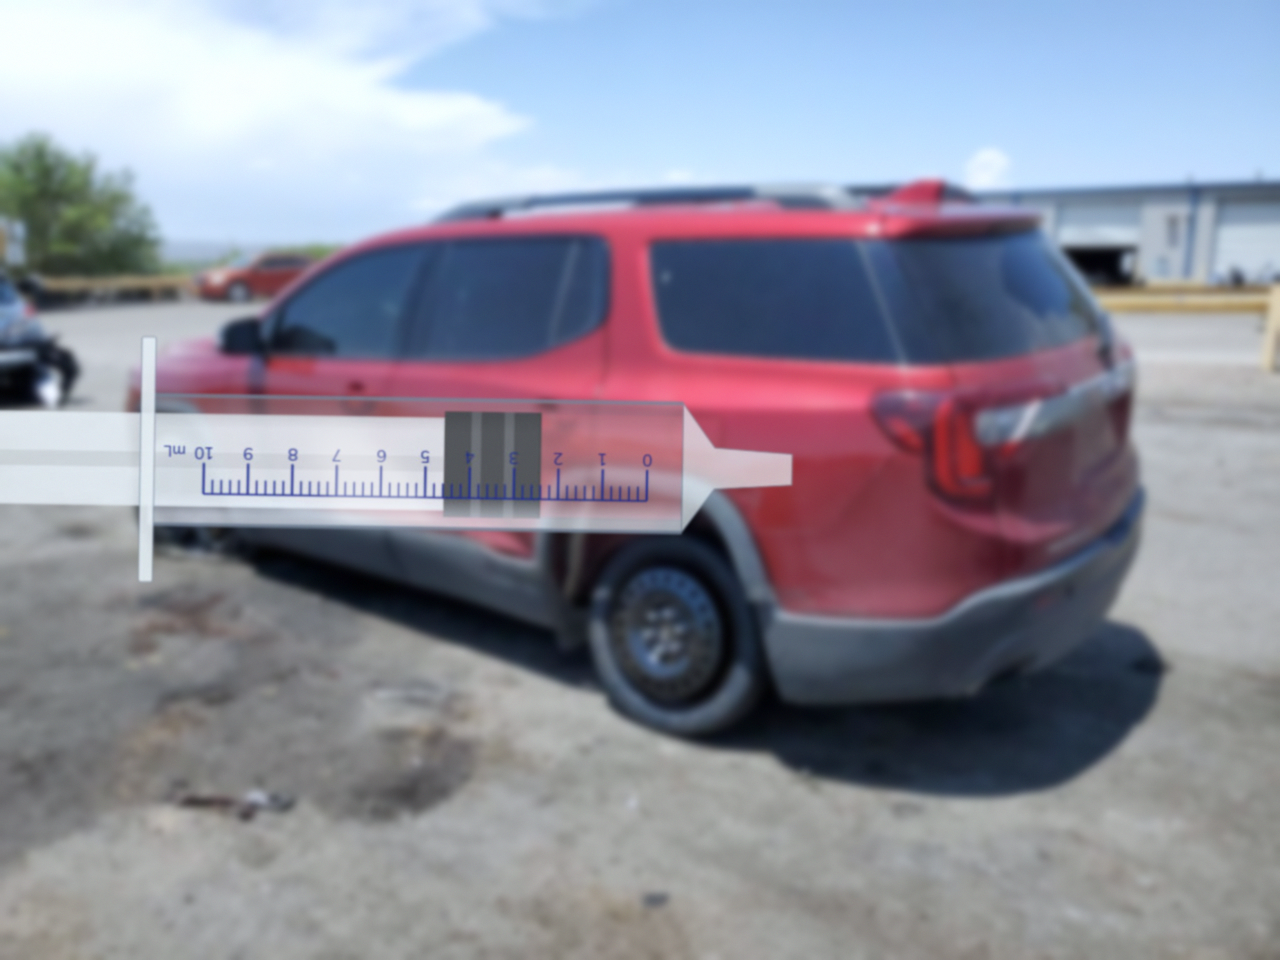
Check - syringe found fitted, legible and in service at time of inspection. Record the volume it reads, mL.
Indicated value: 2.4 mL
